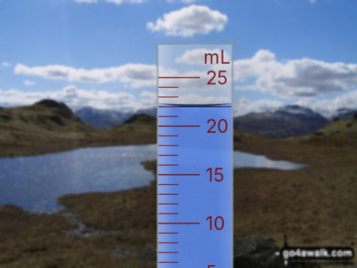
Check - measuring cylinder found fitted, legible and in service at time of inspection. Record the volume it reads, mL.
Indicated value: 22 mL
